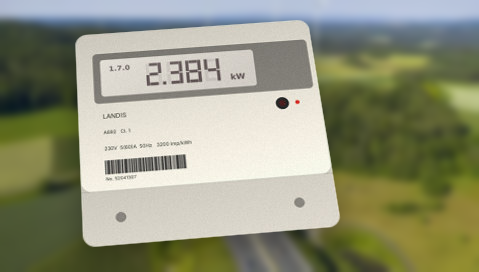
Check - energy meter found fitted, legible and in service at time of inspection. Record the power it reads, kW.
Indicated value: 2.384 kW
